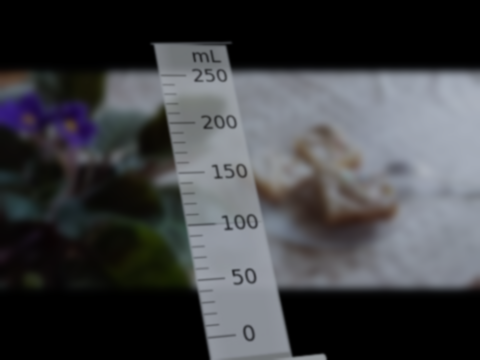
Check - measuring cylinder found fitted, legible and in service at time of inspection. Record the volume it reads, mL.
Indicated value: 100 mL
